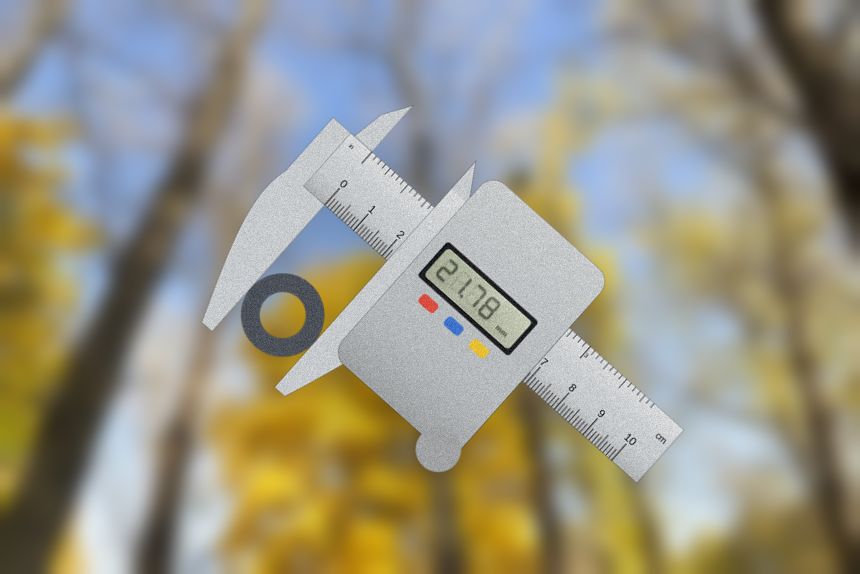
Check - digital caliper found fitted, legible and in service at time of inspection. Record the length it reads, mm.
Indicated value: 21.78 mm
